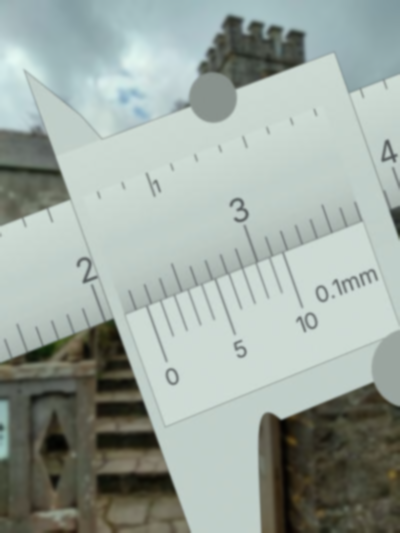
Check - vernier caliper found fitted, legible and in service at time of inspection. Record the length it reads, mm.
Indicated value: 22.7 mm
